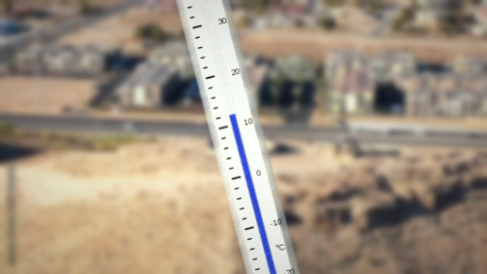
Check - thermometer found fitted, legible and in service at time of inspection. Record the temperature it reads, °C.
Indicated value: 12 °C
